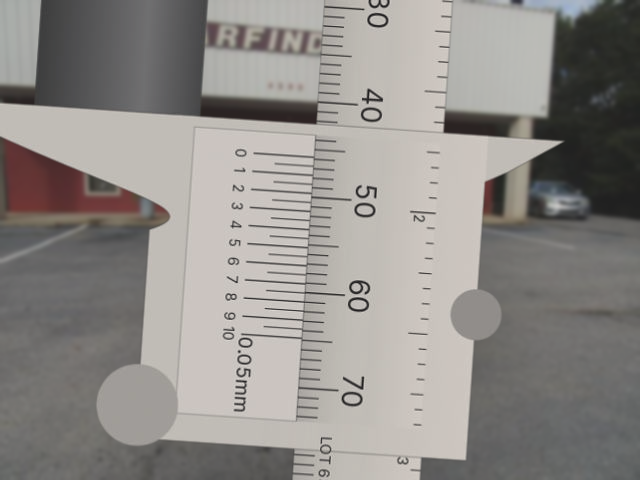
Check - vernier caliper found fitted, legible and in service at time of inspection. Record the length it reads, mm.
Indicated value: 45.8 mm
